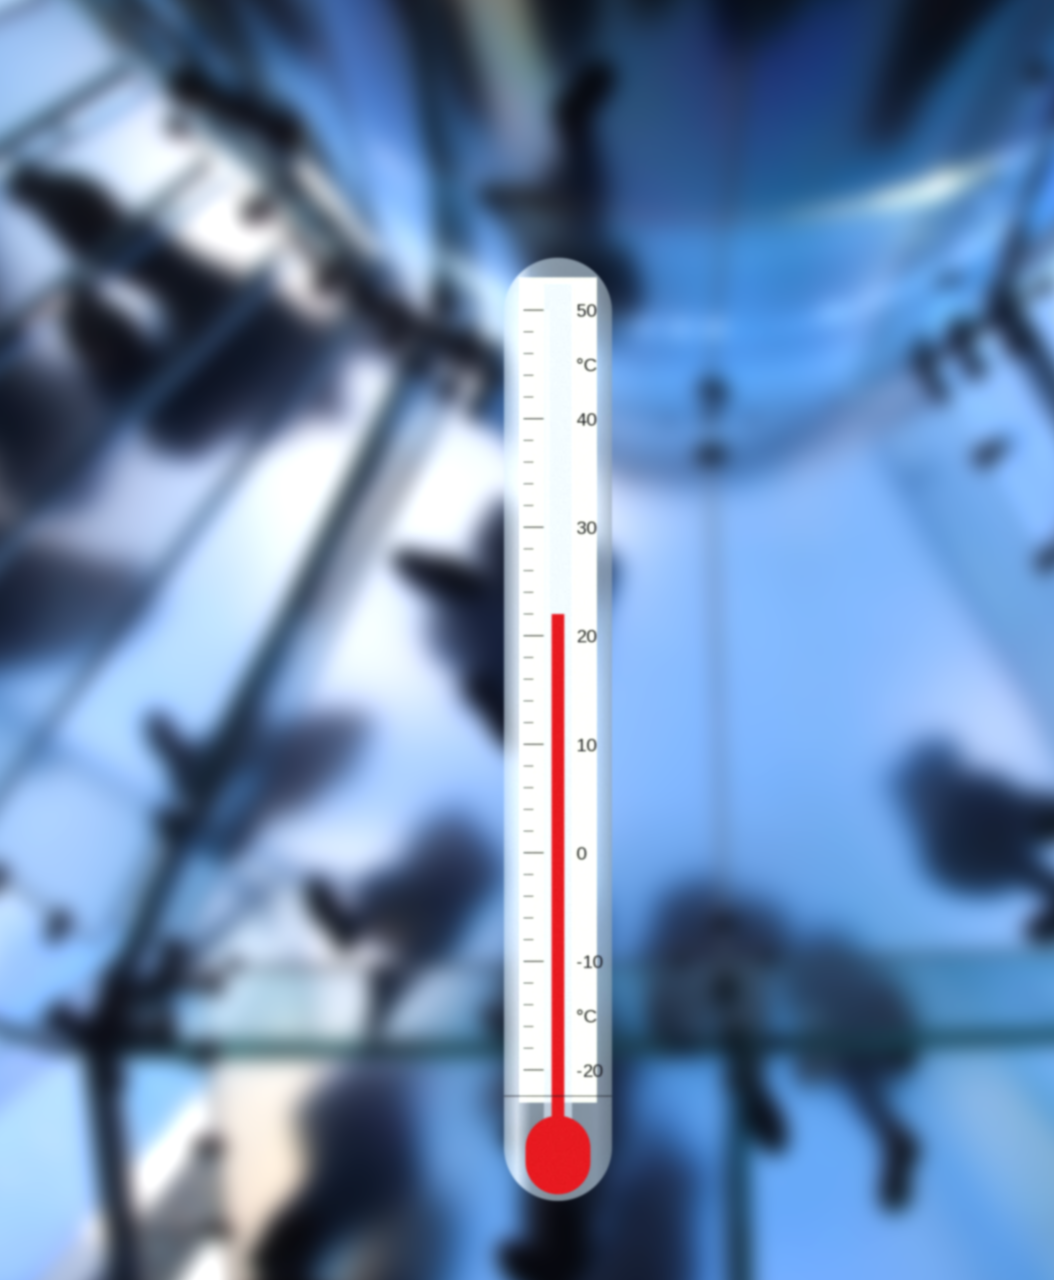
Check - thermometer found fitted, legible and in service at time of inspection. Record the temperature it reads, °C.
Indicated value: 22 °C
